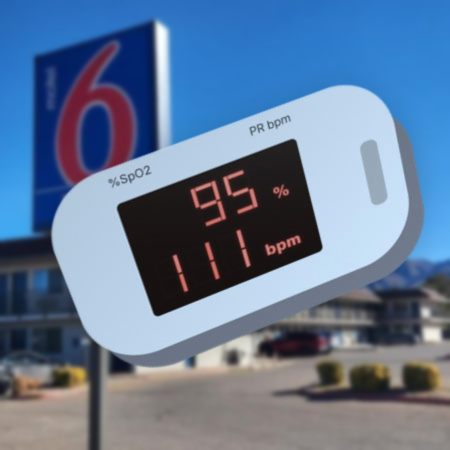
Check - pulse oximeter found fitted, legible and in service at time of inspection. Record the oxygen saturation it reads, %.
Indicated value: 95 %
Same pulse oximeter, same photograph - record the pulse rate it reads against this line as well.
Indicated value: 111 bpm
